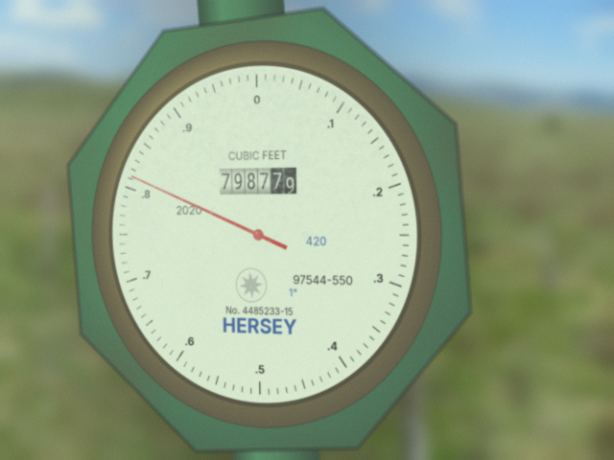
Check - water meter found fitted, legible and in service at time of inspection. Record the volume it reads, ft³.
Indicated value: 798778.81 ft³
